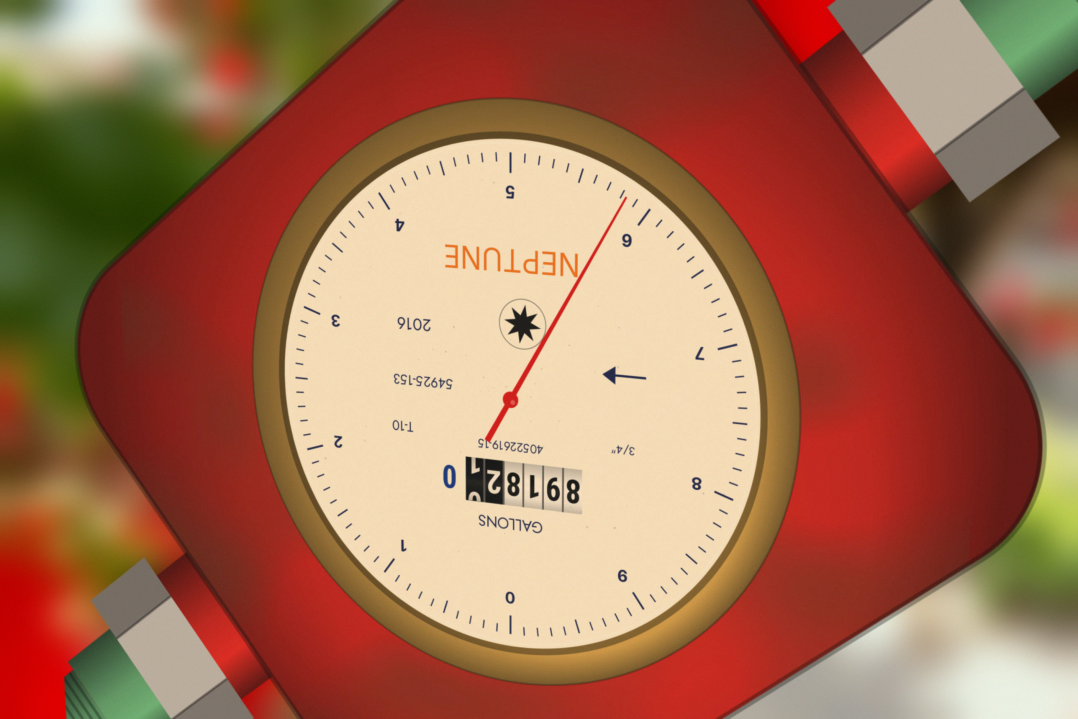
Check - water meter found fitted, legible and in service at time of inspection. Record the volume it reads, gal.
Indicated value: 8918205.8 gal
